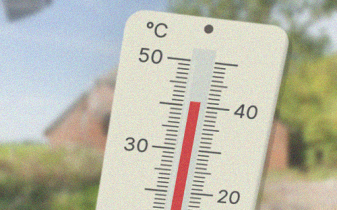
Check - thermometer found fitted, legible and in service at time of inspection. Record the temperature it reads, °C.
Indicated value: 41 °C
